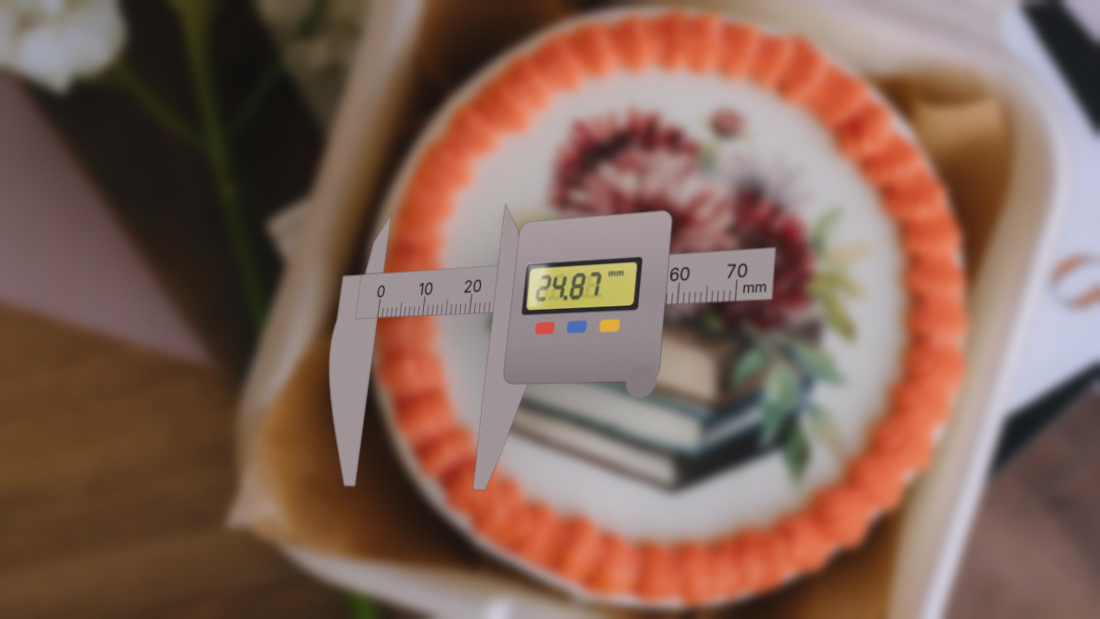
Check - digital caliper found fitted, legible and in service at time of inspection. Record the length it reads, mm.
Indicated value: 24.87 mm
